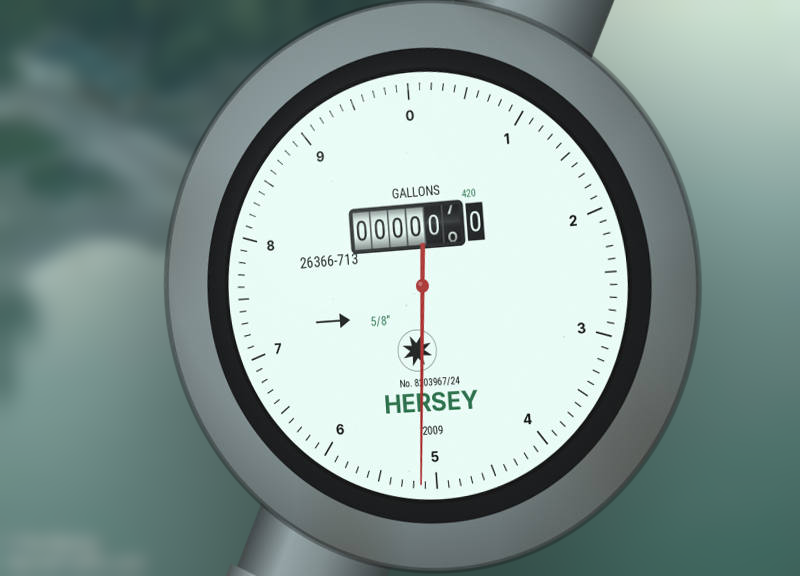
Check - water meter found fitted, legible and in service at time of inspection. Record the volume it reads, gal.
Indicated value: 75.1 gal
